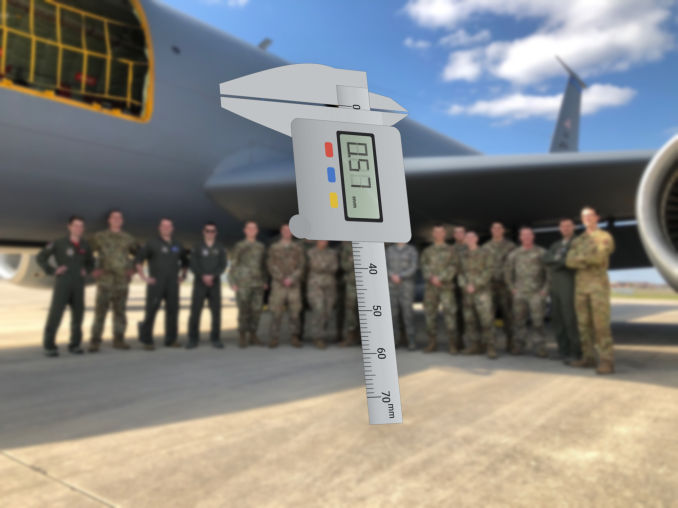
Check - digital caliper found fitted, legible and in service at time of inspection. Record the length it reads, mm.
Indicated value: 0.57 mm
